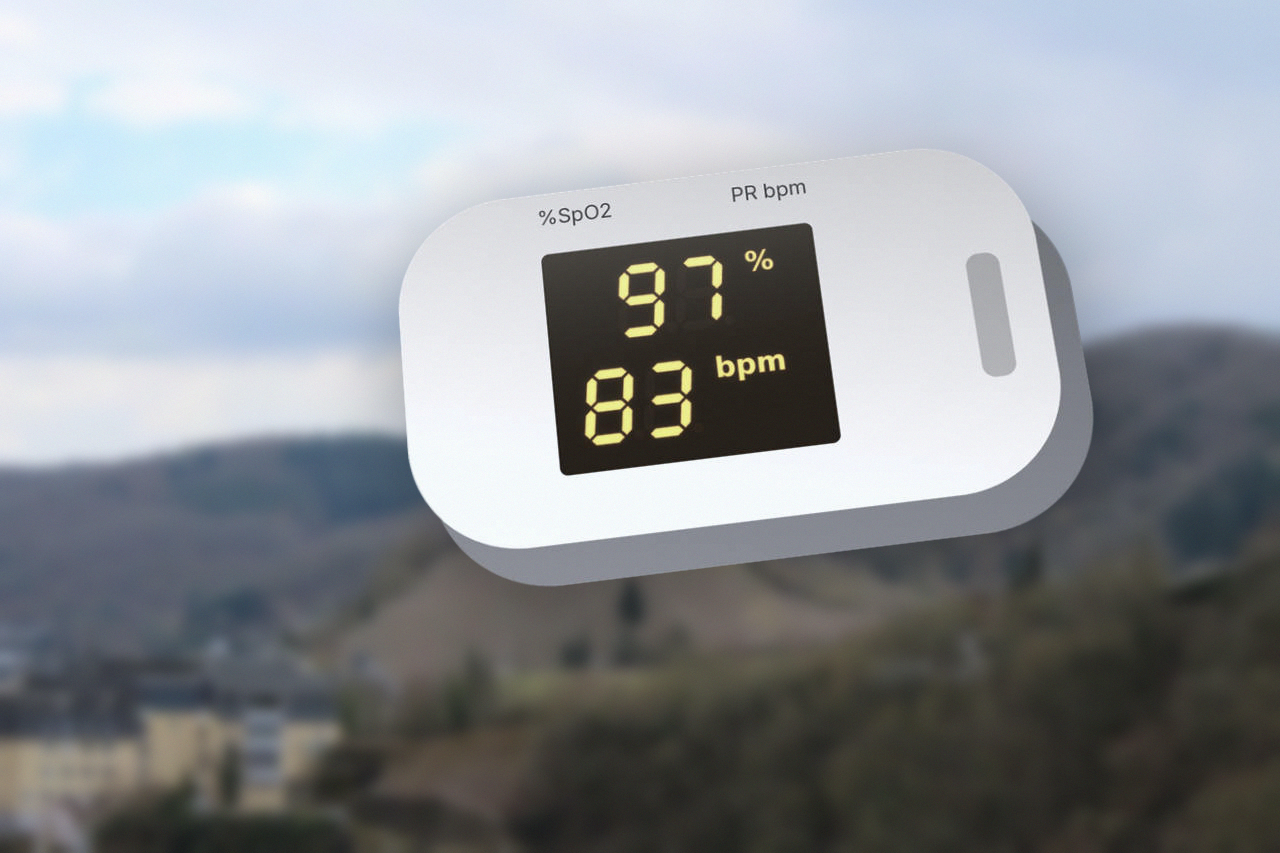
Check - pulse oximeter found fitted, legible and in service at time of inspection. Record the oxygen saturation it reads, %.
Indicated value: 97 %
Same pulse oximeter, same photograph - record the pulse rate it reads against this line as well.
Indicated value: 83 bpm
